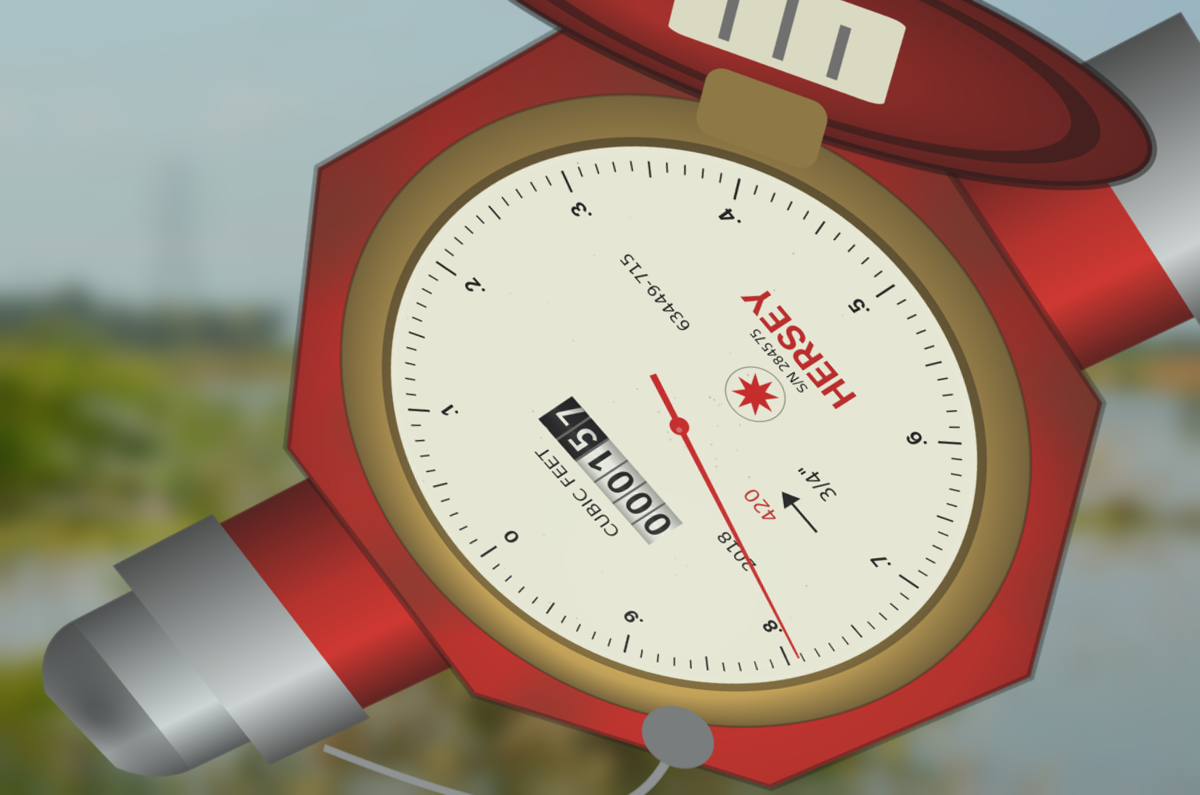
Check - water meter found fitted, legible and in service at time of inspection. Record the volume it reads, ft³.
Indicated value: 156.79 ft³
